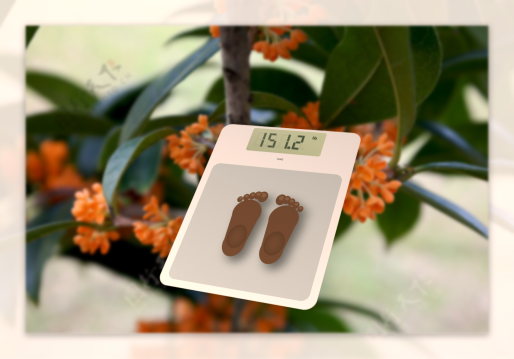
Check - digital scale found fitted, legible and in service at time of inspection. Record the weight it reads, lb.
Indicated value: 151.2 lb
